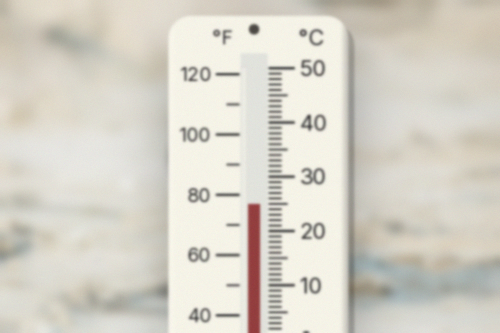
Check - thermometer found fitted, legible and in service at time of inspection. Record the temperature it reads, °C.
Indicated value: 25 °C
